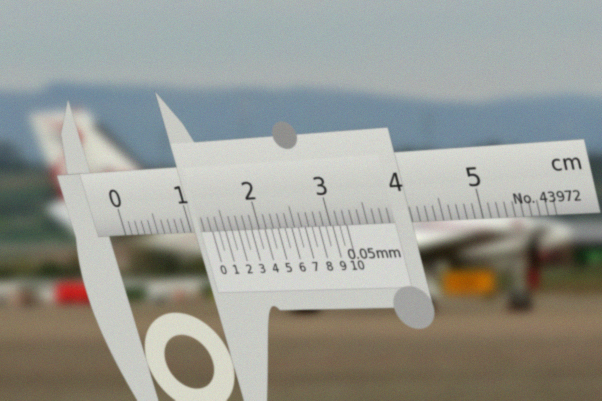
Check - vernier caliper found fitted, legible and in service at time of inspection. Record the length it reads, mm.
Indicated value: 13.2 mm
